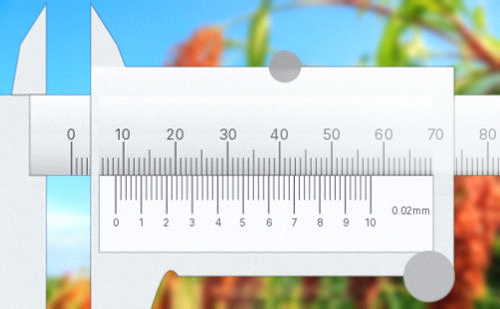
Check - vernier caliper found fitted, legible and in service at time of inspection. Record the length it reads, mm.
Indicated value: 8.5 mm
